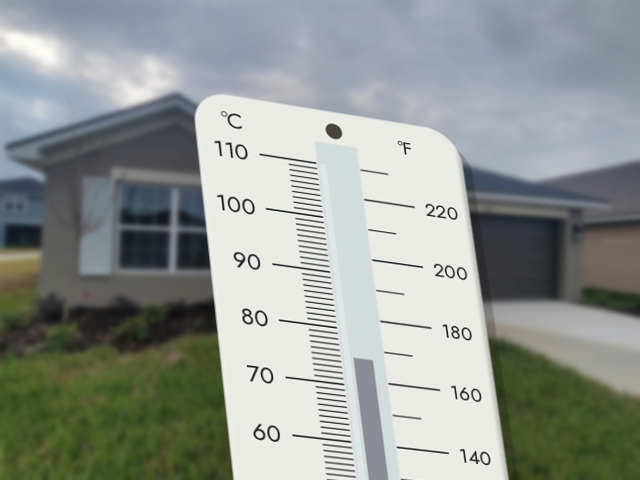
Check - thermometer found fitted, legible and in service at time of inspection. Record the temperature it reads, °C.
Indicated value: 75 °C
